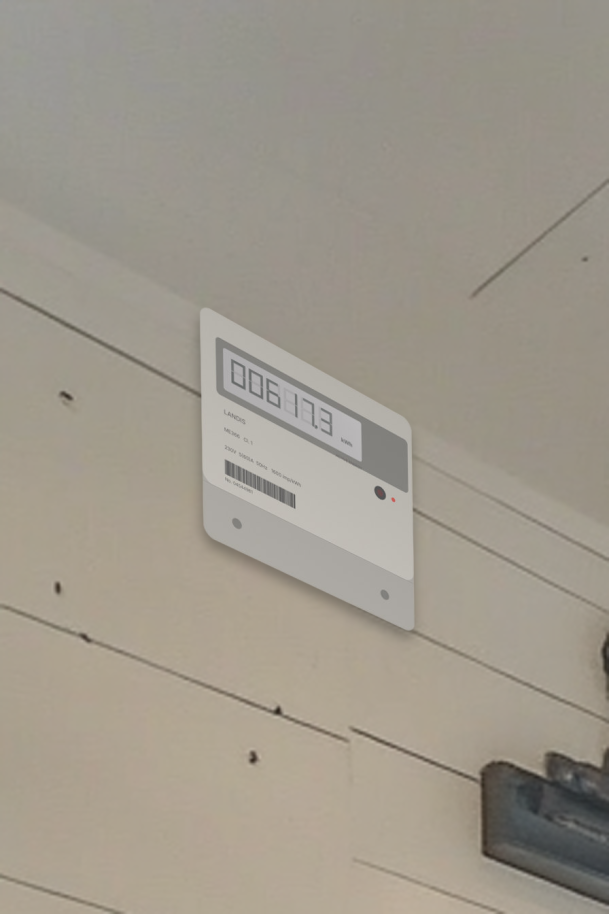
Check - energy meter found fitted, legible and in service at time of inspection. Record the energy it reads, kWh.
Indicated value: 617.3 kWh
